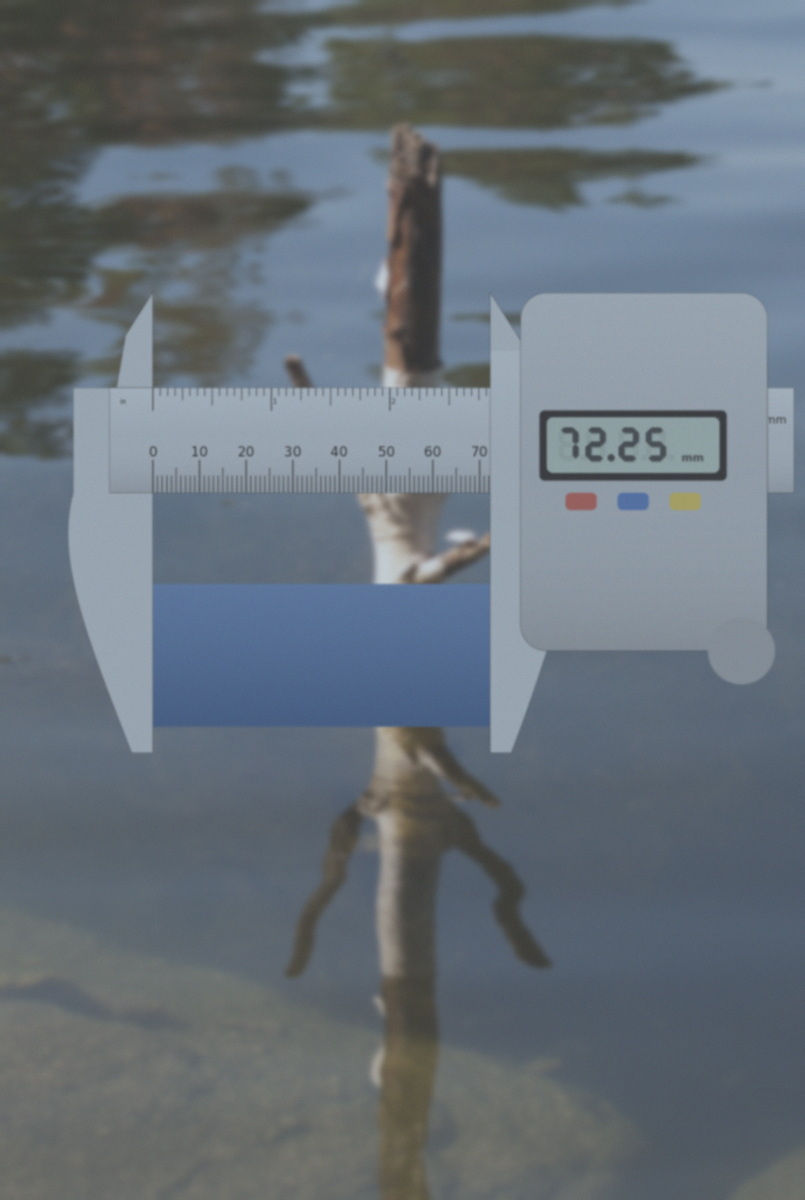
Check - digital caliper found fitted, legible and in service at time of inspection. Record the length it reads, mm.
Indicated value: 72.25 mm
